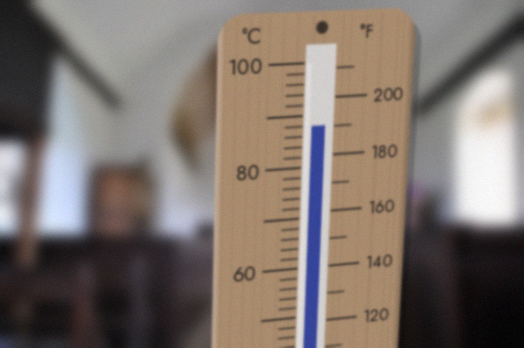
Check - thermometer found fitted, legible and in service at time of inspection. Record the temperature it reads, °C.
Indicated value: 88 °C
